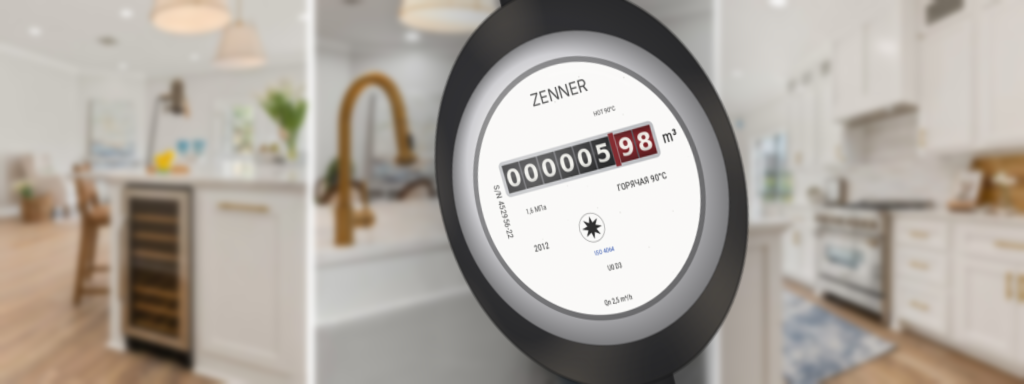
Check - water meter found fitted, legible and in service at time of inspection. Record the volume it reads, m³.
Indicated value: 5.98 m³
